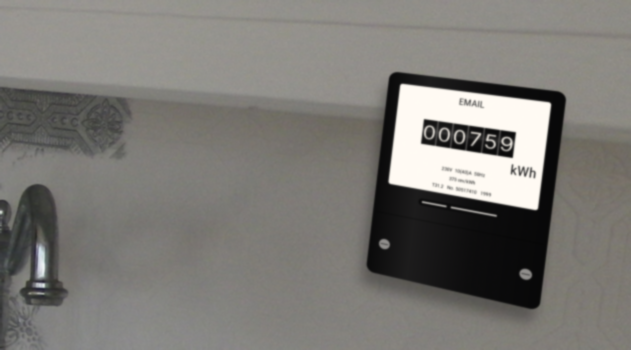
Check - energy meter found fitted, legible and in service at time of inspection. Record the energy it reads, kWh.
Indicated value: 759 kWh
